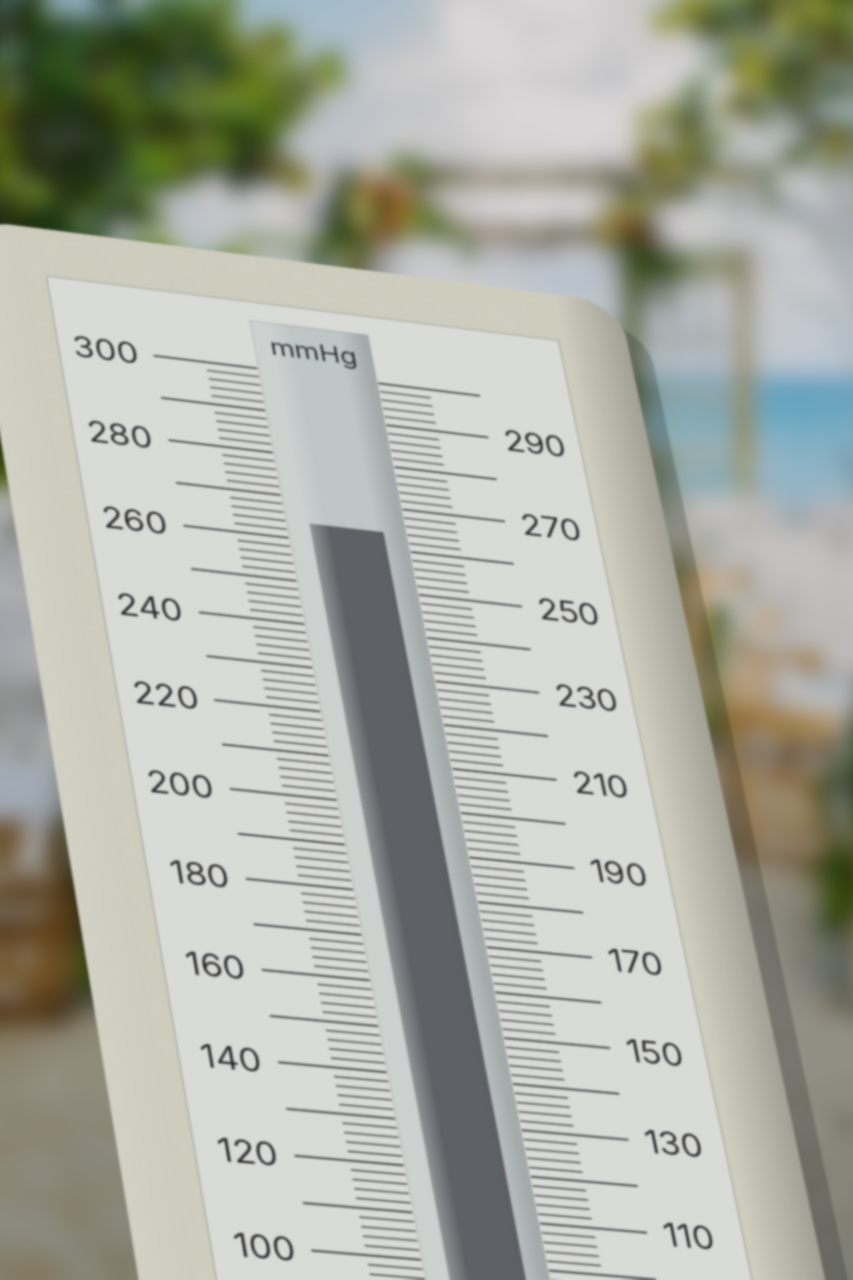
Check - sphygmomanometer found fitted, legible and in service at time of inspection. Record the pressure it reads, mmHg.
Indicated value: 264 mmHg
